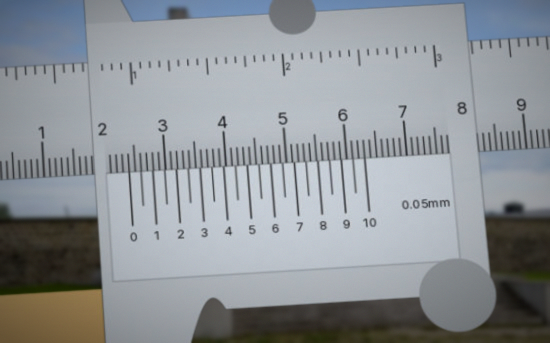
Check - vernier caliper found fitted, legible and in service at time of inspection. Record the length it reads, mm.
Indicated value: 24.0 mm
